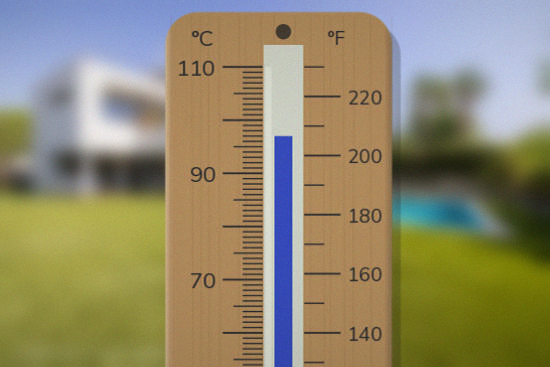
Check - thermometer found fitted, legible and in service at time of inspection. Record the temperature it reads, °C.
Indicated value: 97 °C
